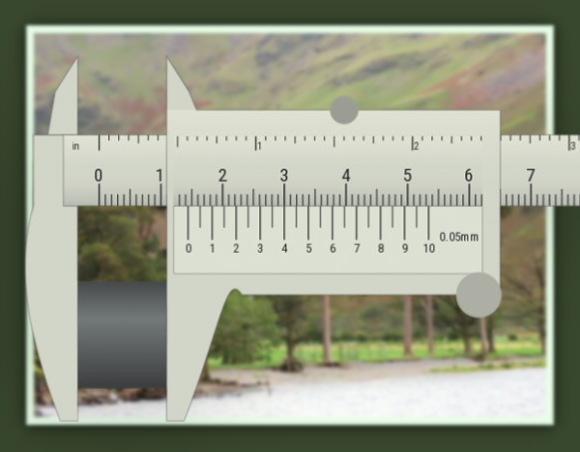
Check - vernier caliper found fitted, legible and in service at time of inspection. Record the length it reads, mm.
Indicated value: 14.4 mm
